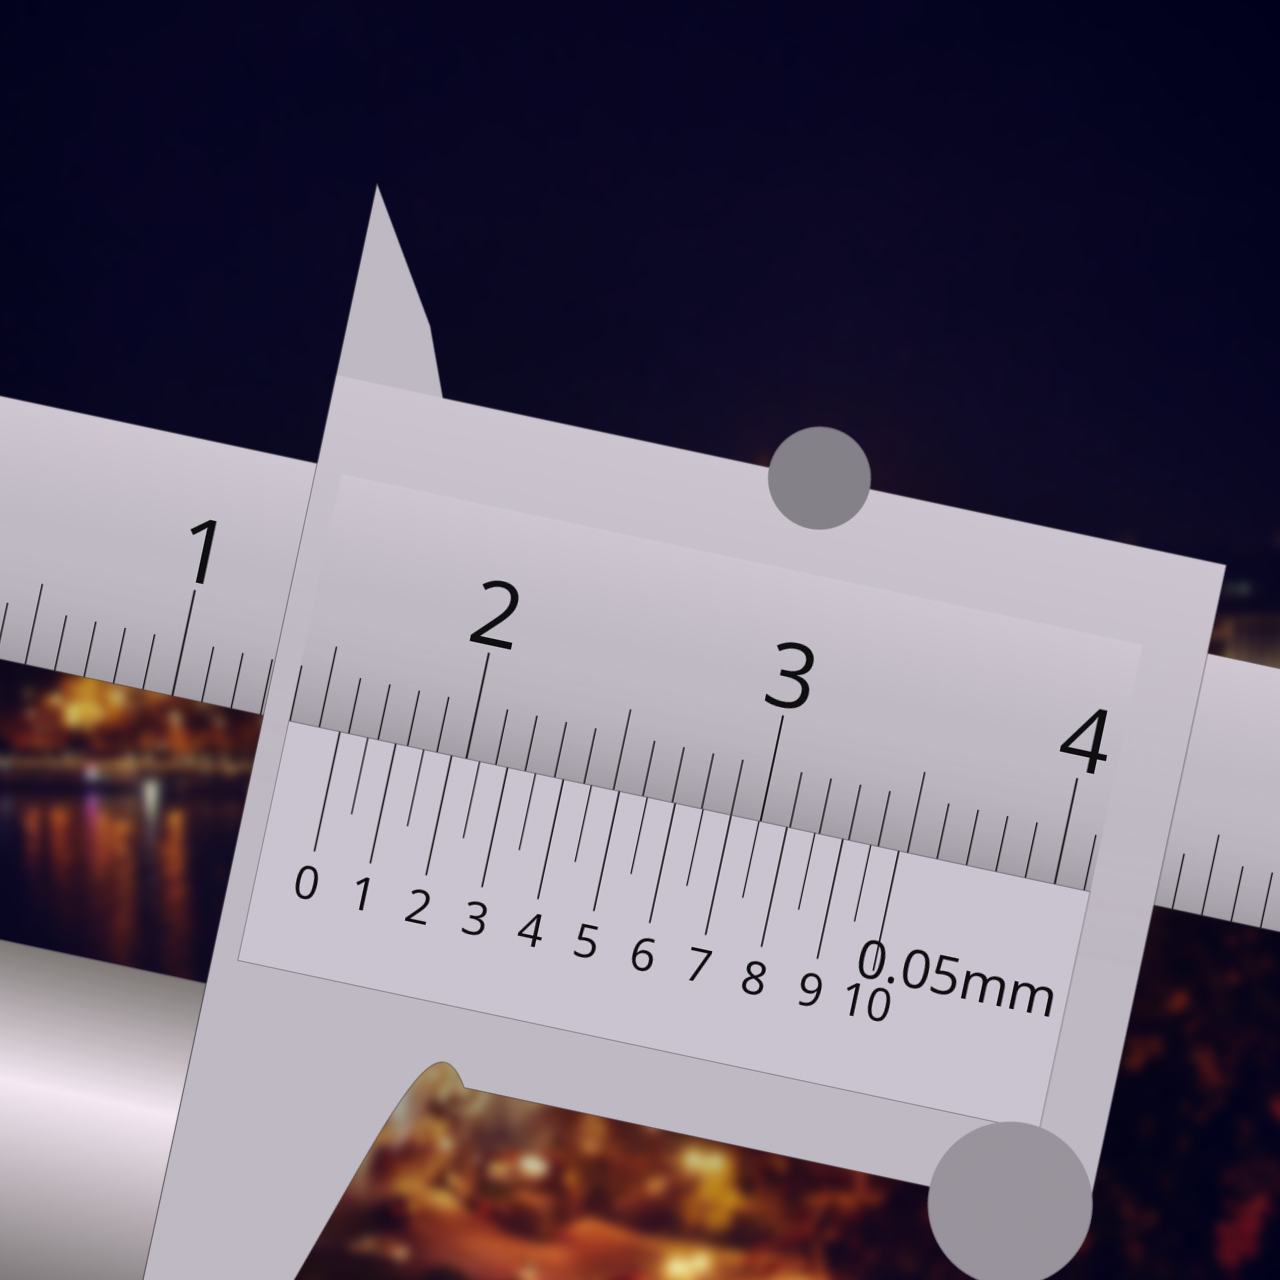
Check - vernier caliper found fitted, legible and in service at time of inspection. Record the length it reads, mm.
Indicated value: 15.70 mm
